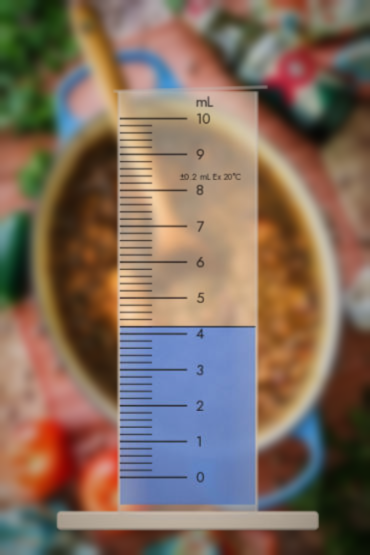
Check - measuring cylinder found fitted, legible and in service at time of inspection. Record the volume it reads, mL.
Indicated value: 4.2 mL
